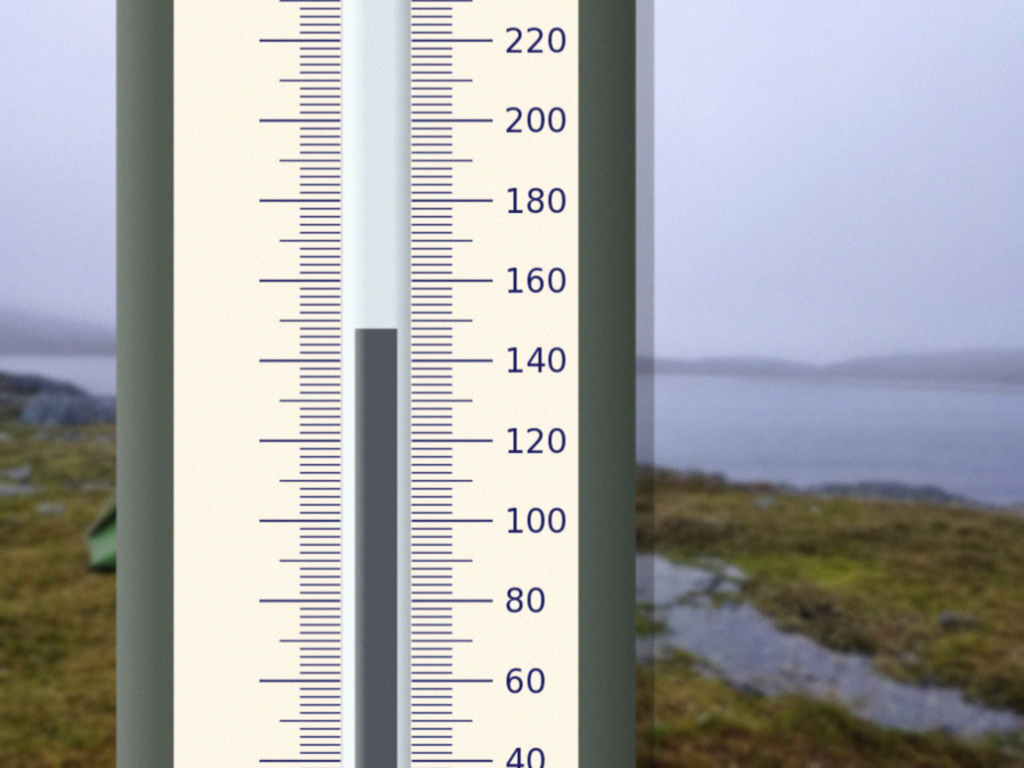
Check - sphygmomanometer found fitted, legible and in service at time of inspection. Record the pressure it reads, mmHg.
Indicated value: 148 mmHg
